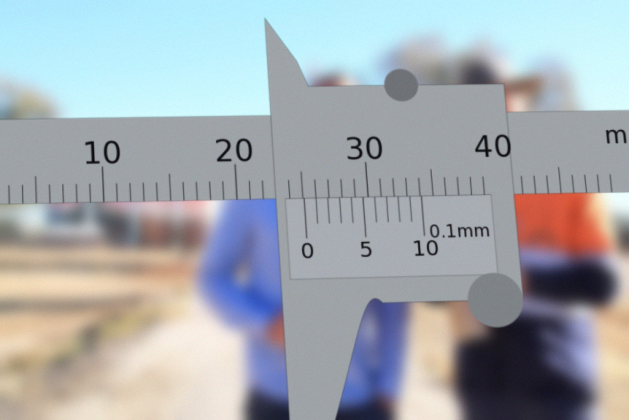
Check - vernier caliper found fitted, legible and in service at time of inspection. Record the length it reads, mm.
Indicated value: 25.1 mm
